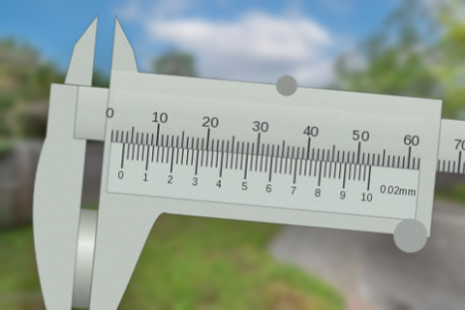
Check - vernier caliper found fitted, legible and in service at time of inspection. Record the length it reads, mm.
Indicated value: 3.5 mm
